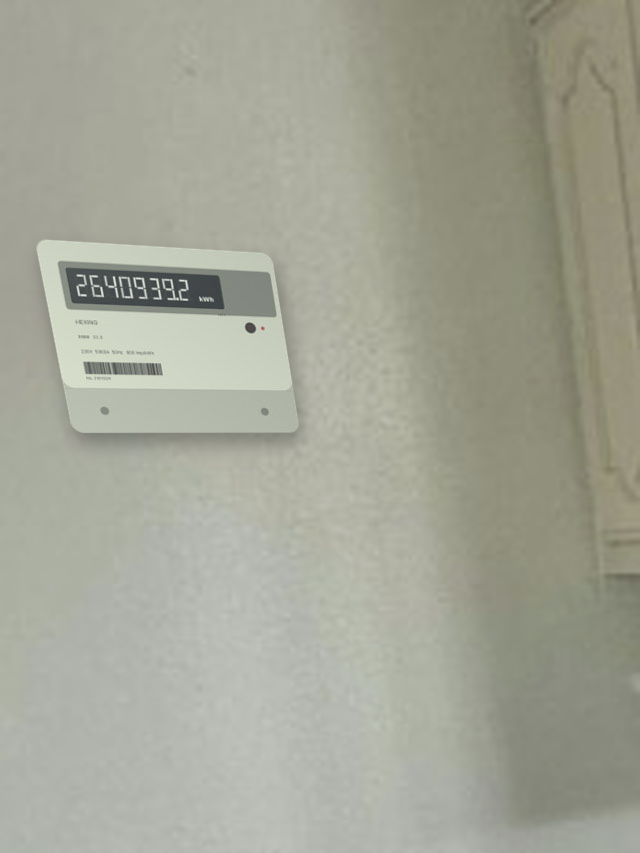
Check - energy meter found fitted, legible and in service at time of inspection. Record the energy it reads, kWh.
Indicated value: 2640939.2 kWh
